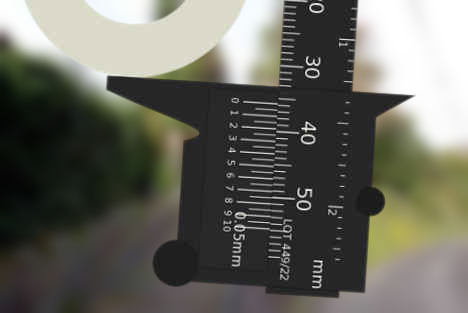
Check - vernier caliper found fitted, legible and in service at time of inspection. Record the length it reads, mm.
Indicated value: 35.8 mm
